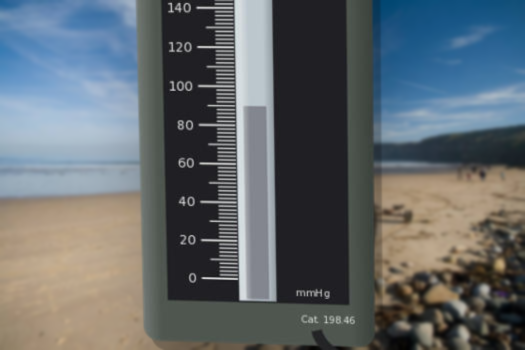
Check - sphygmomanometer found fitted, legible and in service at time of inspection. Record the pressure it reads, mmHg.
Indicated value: 90 mmHg
